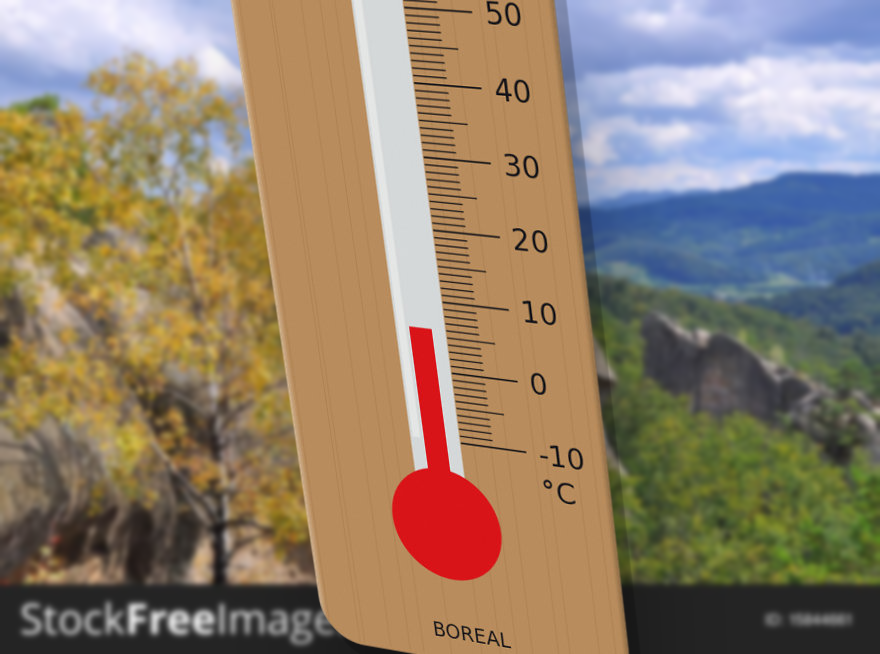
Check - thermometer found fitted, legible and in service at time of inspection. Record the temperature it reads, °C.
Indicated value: 6 °C
